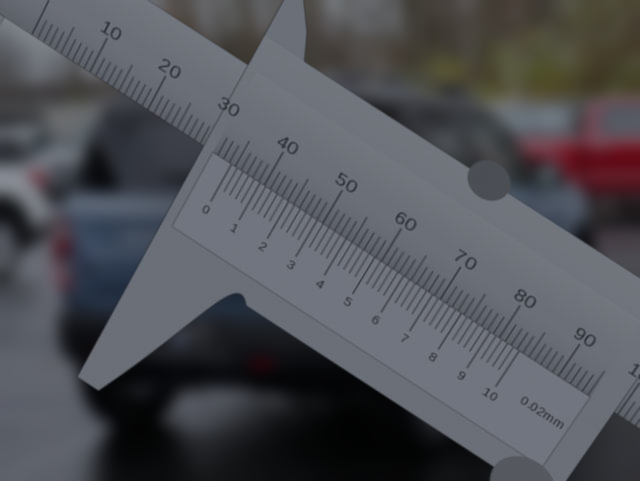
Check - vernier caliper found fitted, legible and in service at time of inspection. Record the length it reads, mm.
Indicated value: 34.4 mm
